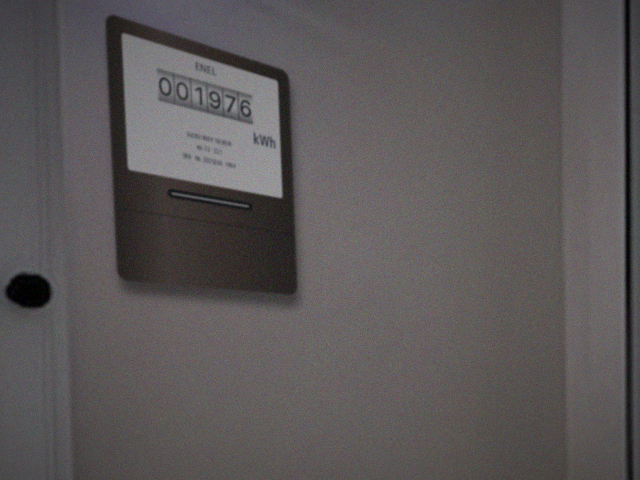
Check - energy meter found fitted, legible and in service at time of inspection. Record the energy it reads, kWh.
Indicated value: 1976 kWh
